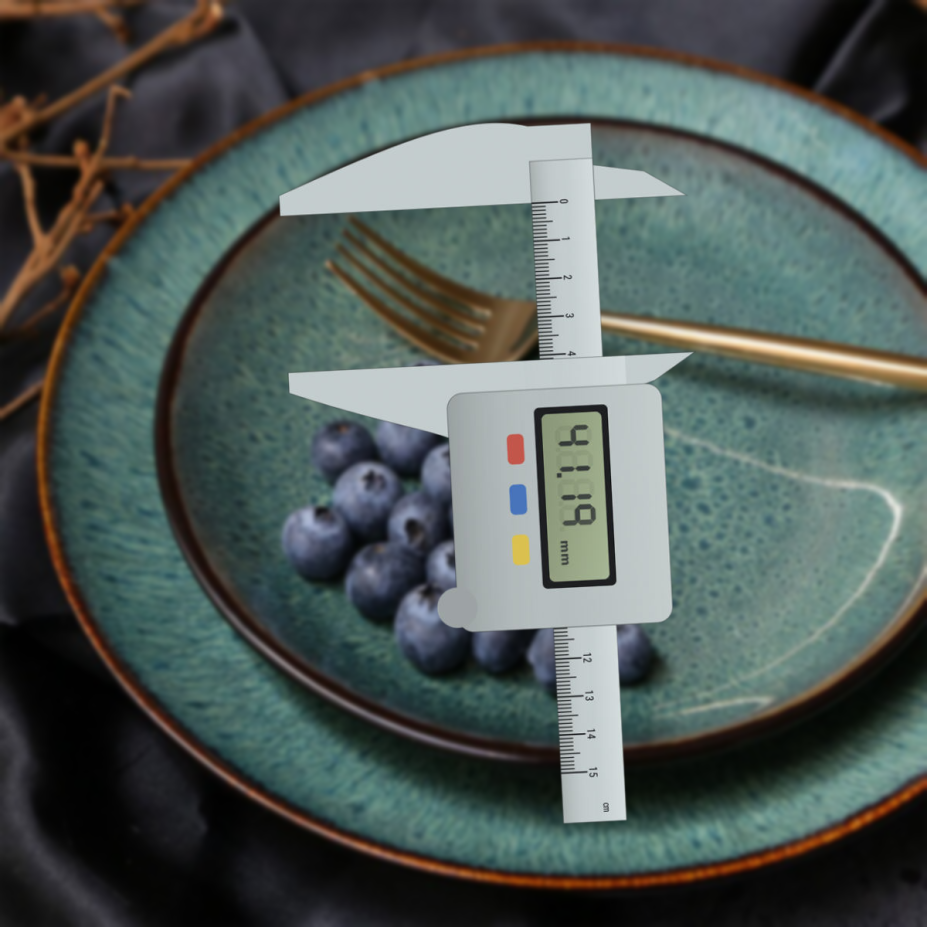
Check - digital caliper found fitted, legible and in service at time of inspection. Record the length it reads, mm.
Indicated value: 41.19 mm
